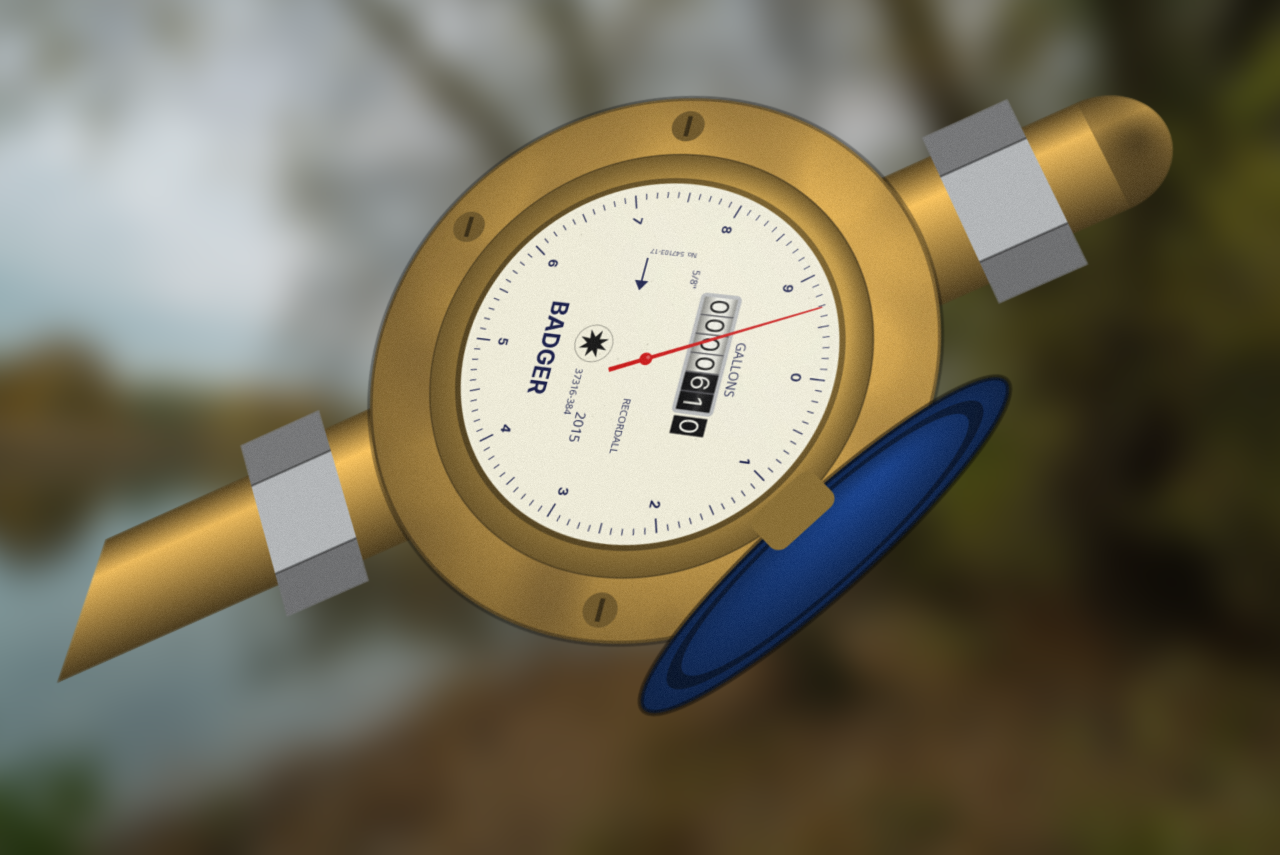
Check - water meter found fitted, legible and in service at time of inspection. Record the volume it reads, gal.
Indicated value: 609.3 gal
